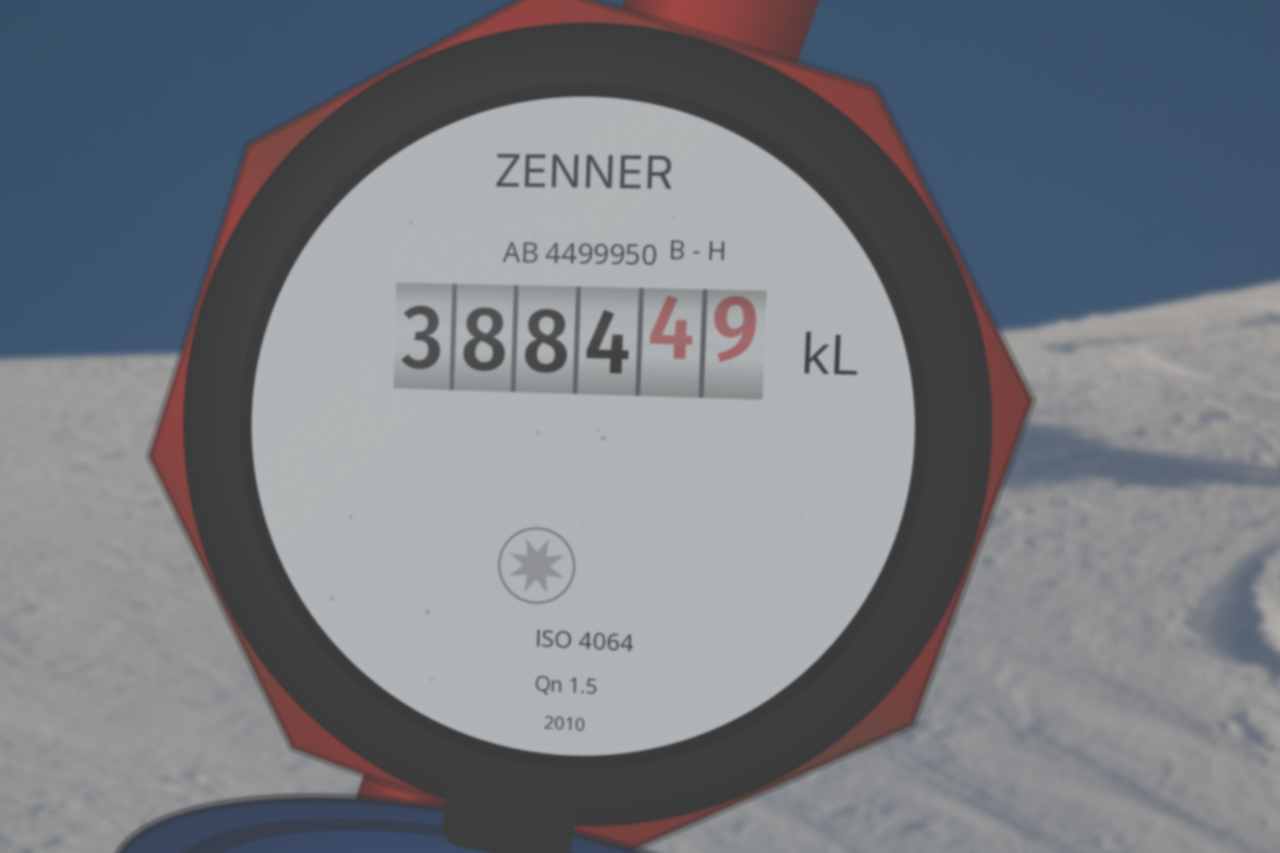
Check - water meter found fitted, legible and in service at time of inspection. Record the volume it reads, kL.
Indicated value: 3884.49 kL
